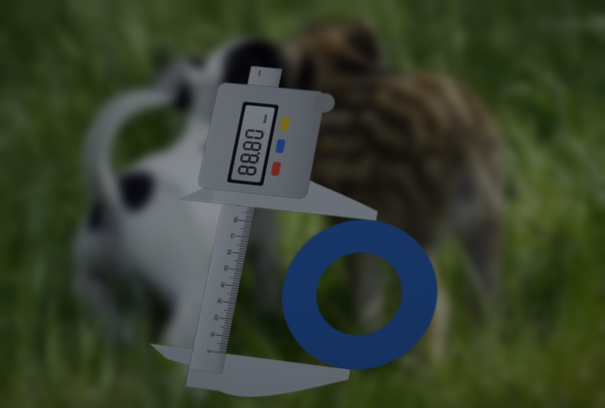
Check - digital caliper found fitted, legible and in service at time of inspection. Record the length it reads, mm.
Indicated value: 88.80 mm
